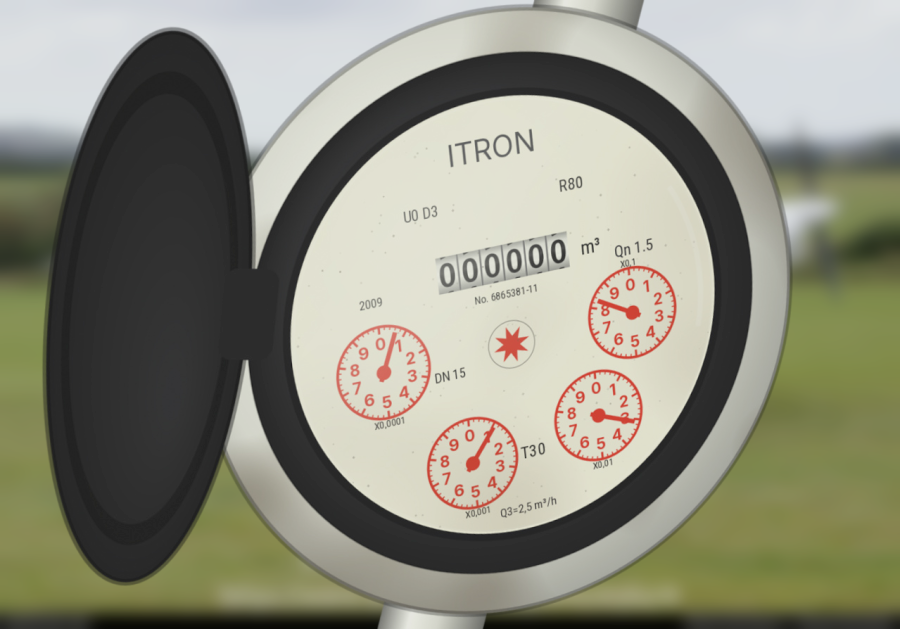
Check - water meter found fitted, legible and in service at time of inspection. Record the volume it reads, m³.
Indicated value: 0.8310 m³
